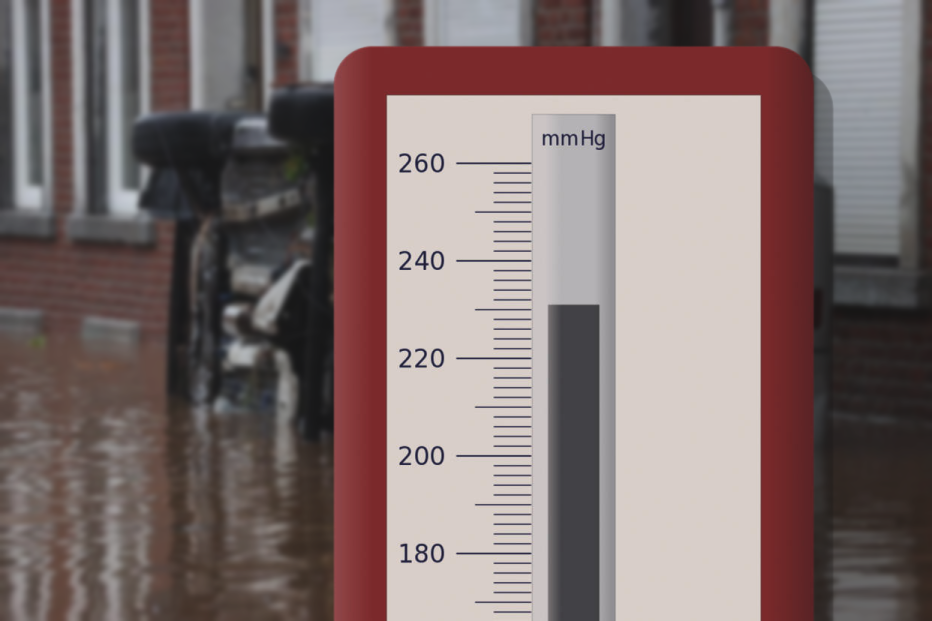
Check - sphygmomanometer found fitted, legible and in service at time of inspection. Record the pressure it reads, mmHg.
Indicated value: 231 mmHg
